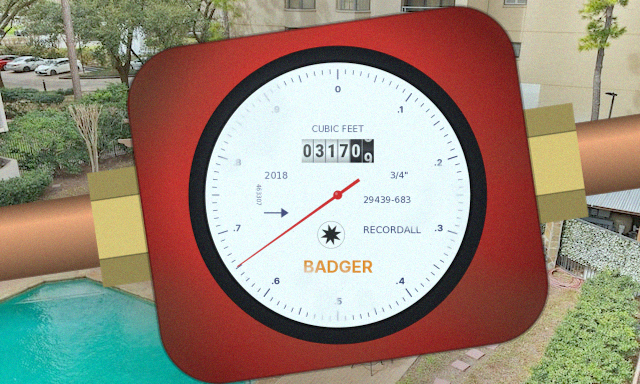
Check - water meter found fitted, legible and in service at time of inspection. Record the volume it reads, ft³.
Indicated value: 31708.65 ft³
